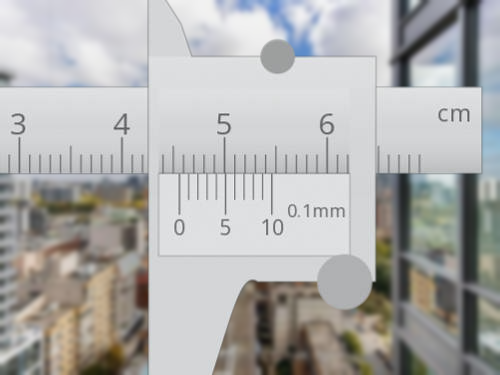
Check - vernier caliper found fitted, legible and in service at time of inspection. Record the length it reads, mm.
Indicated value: 45.6 mm
